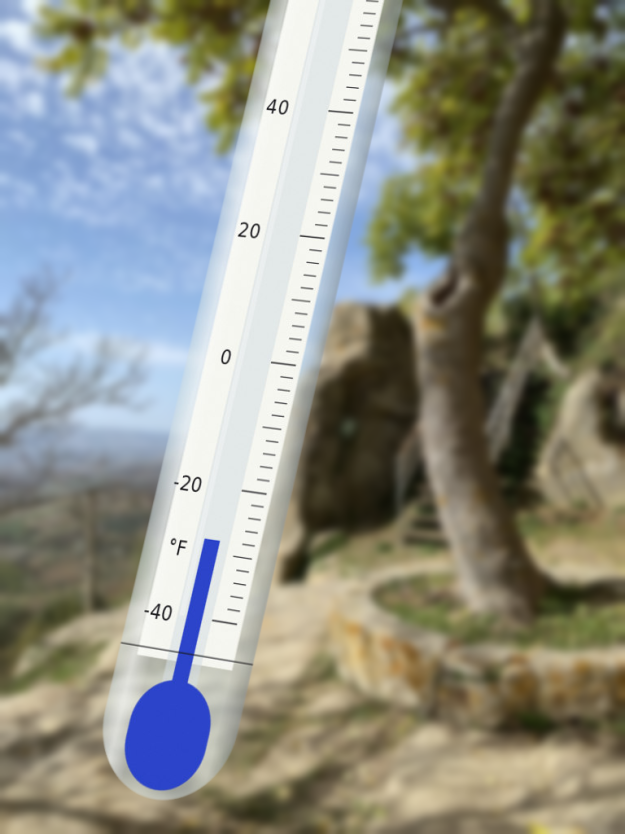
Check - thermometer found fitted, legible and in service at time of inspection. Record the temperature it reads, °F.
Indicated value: -28 °F
